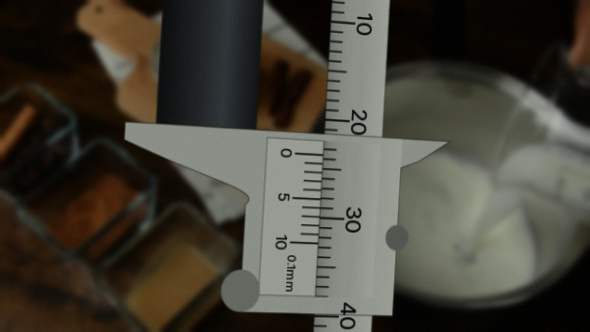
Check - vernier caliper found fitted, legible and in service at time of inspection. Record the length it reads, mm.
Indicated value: 23.6 mm
